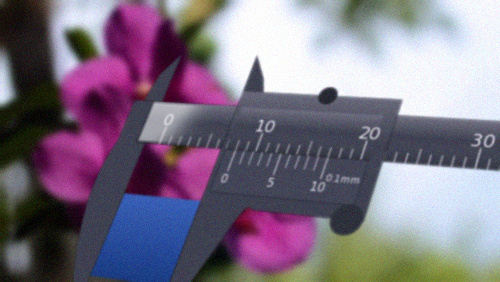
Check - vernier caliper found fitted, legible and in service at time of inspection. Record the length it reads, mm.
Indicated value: 8.0 mm
